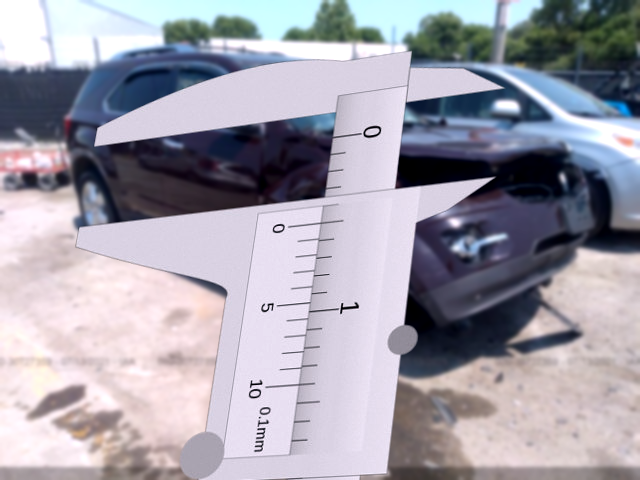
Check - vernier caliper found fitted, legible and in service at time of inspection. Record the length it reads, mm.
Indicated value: 5.0 mm
